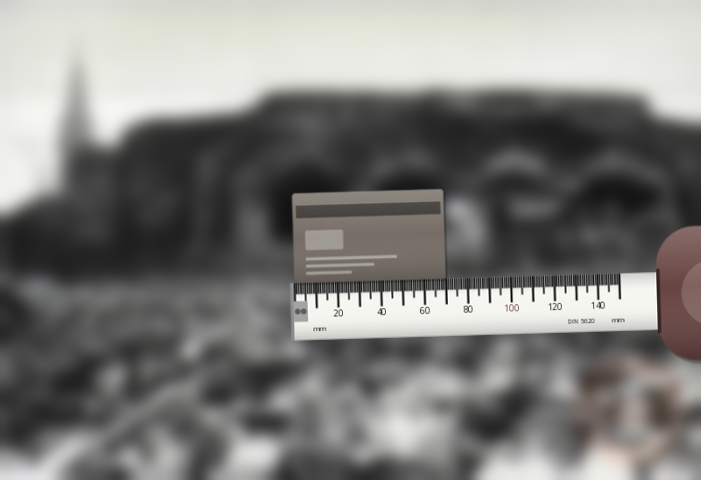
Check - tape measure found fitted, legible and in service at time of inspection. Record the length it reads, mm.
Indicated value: 70 mm
